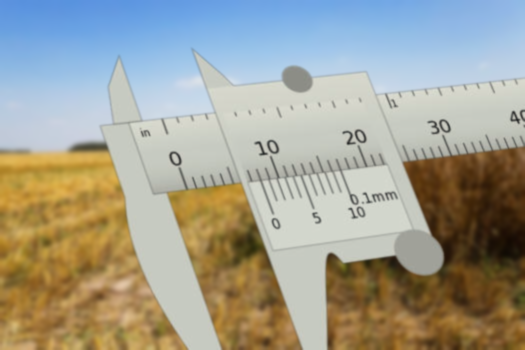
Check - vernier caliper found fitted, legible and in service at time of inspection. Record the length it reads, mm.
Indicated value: 8.0 mm
